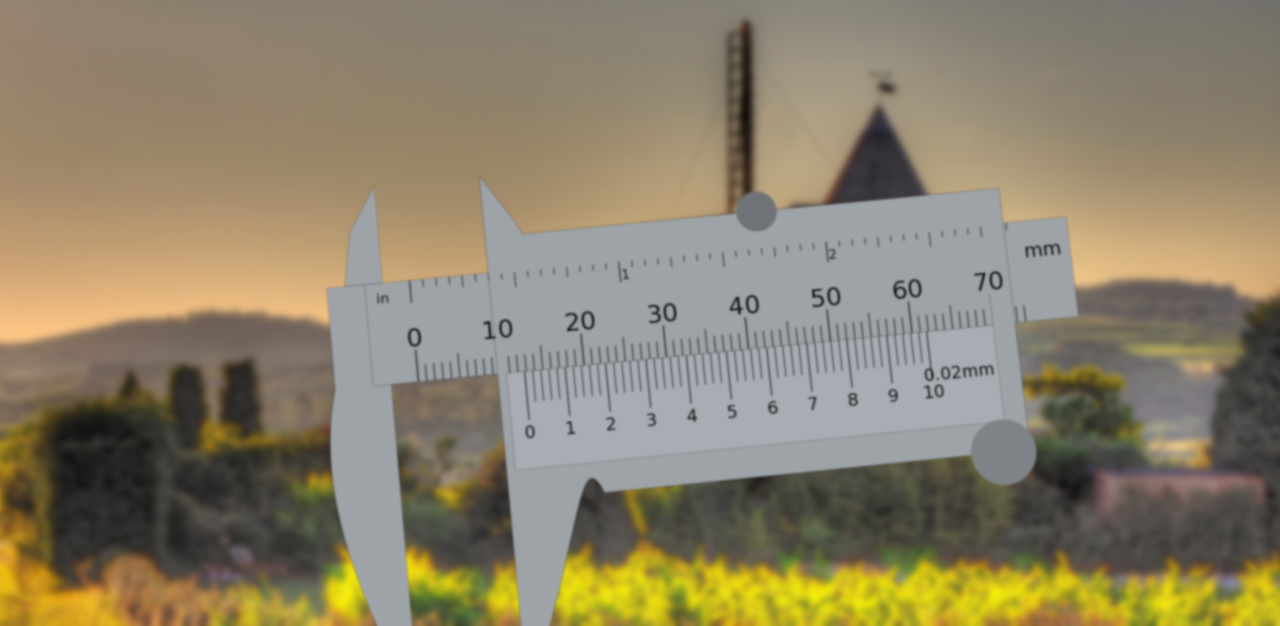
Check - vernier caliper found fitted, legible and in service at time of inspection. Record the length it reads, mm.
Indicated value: 12.8 mm
